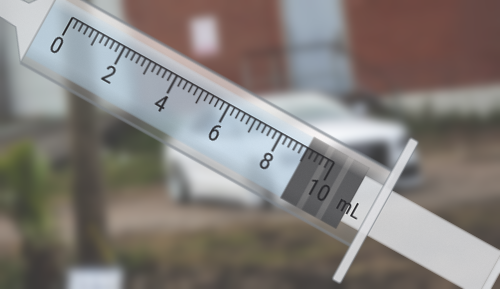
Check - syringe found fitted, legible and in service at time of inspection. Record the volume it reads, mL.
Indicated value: 9 mL
